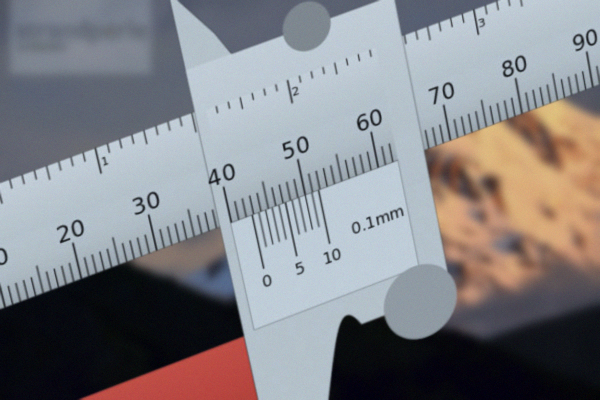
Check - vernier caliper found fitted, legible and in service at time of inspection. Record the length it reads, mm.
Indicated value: 42.8 mm
